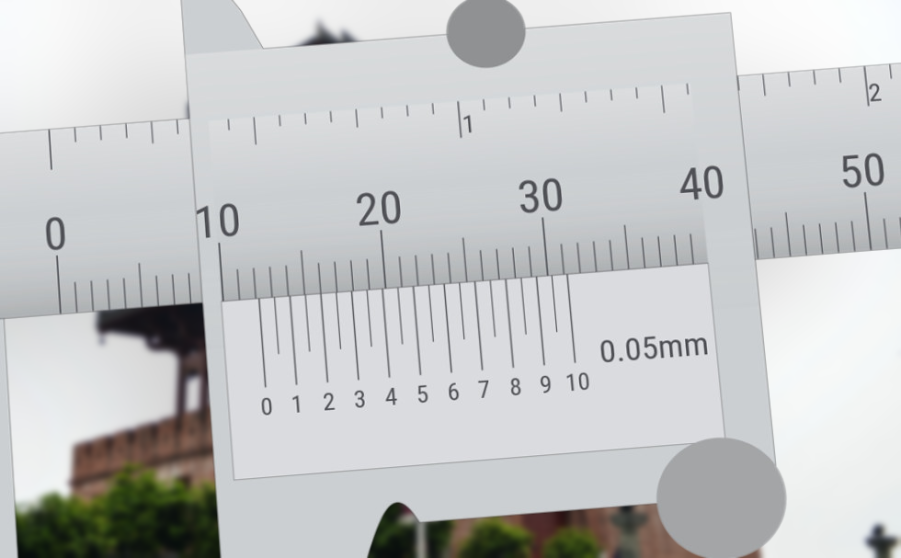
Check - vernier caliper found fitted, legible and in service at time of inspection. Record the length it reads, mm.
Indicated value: 12.2 mm
